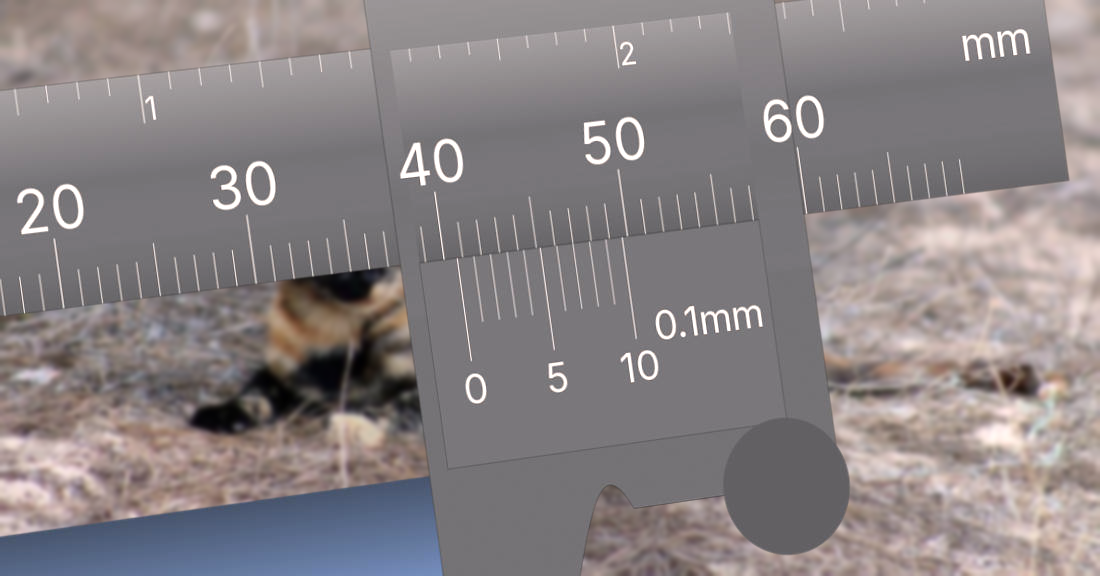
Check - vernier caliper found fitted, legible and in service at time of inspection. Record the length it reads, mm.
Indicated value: 40.7 mm
